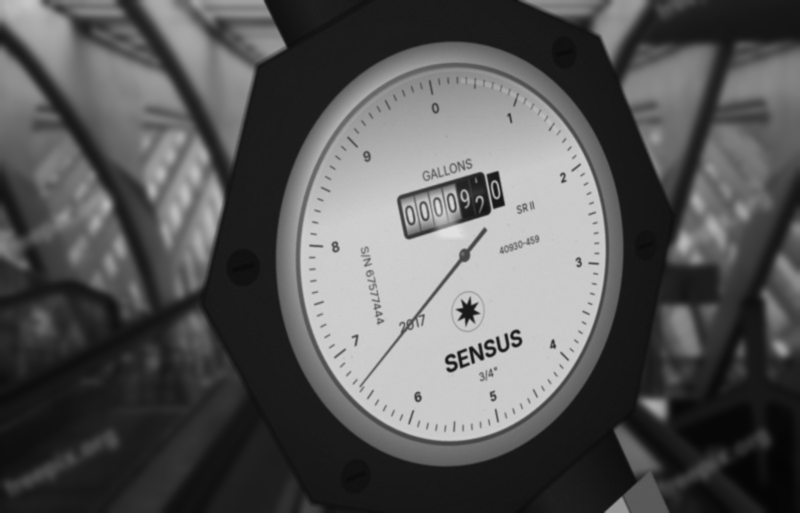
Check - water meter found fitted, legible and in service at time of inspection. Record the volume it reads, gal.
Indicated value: 916.6 gal
